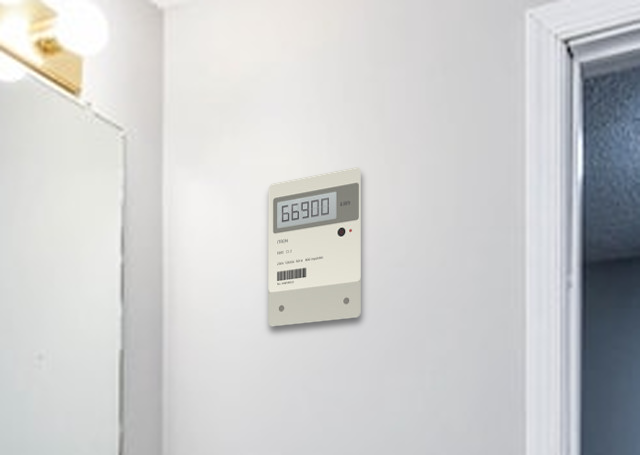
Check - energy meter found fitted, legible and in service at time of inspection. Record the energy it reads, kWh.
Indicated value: 66900 kWh
